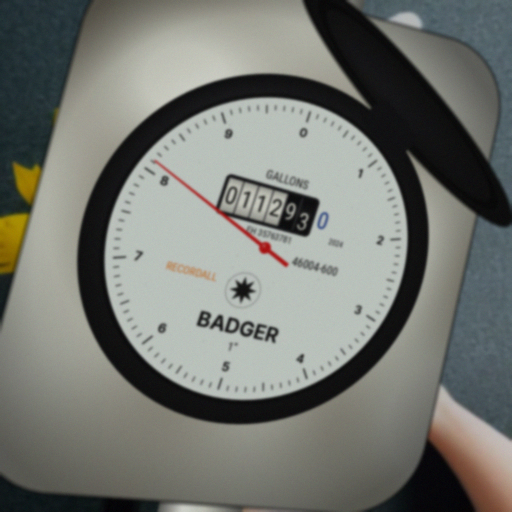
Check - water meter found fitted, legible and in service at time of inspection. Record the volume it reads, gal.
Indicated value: 112928.1 gal
